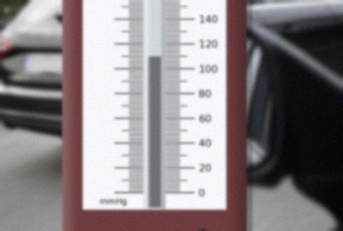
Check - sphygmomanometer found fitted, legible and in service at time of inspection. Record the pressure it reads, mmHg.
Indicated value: 110 mmHg
